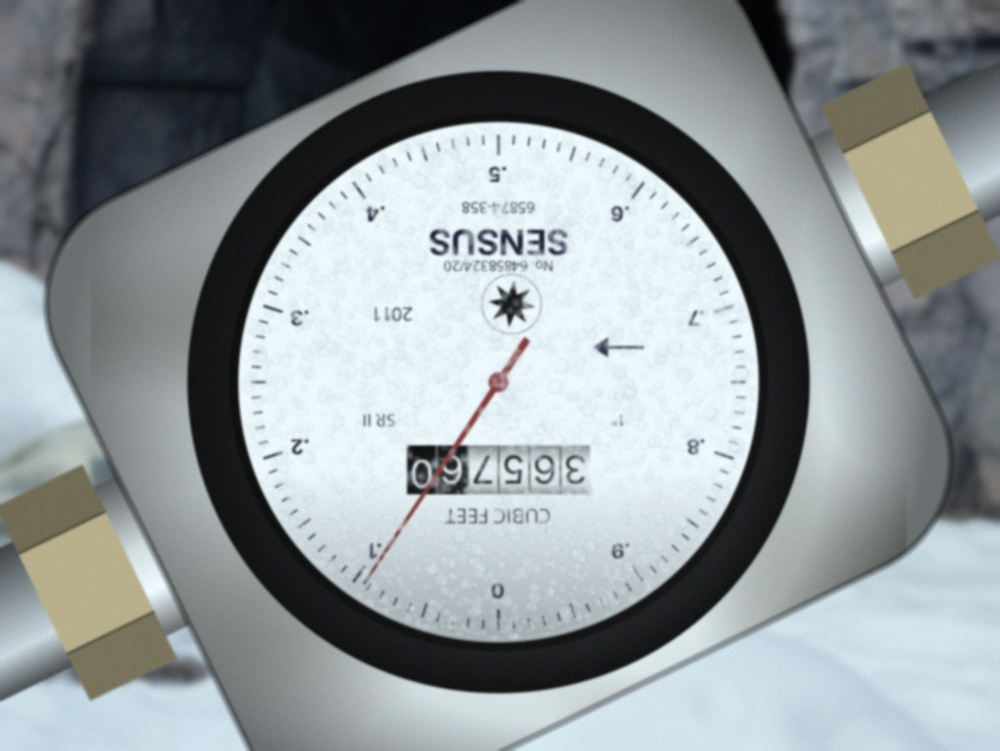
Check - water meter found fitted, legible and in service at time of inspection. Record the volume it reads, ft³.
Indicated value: 365760.09 ft³
